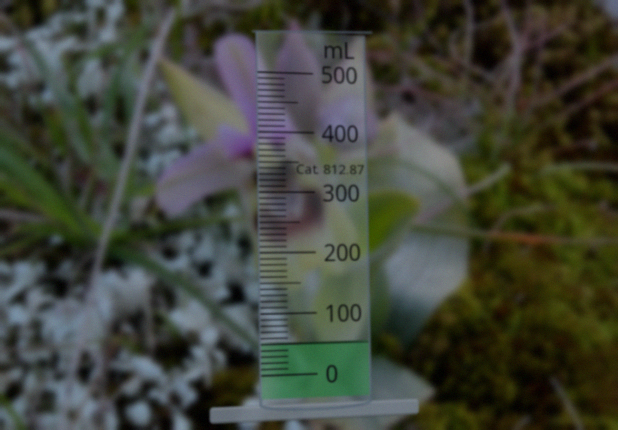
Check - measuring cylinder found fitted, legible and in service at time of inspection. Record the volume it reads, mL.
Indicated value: 50 mL
